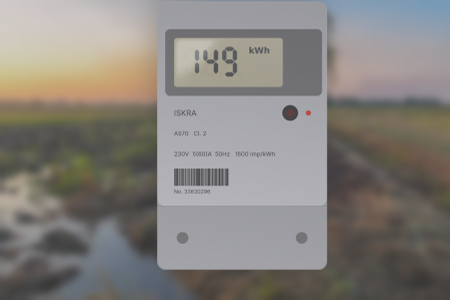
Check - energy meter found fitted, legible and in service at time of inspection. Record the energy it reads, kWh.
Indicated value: 149 kWh
